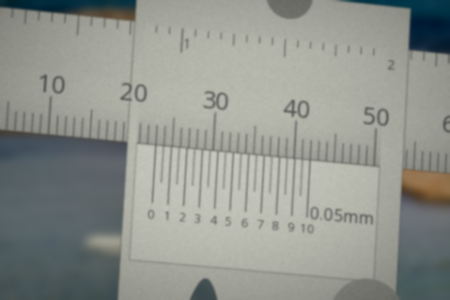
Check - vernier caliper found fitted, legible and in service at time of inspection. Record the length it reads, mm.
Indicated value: 23.0 mm
